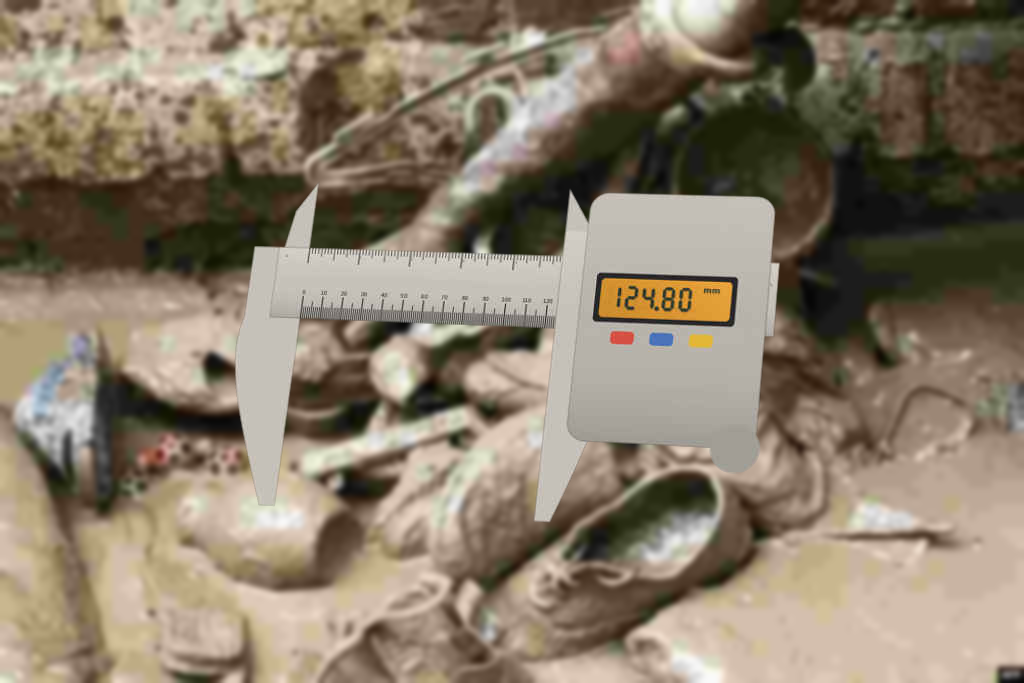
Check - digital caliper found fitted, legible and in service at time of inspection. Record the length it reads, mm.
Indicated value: 124.80 mm
